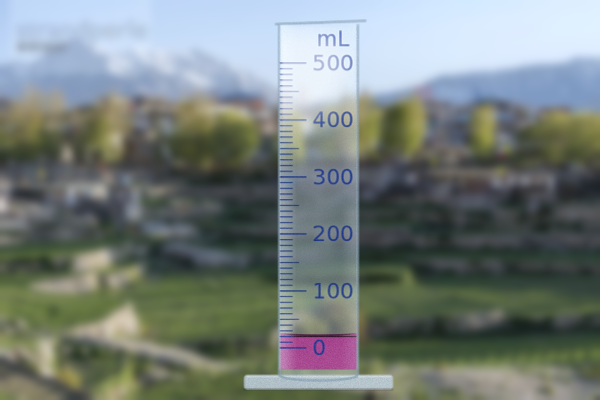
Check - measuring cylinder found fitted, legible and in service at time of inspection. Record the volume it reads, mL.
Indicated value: 20 mL
